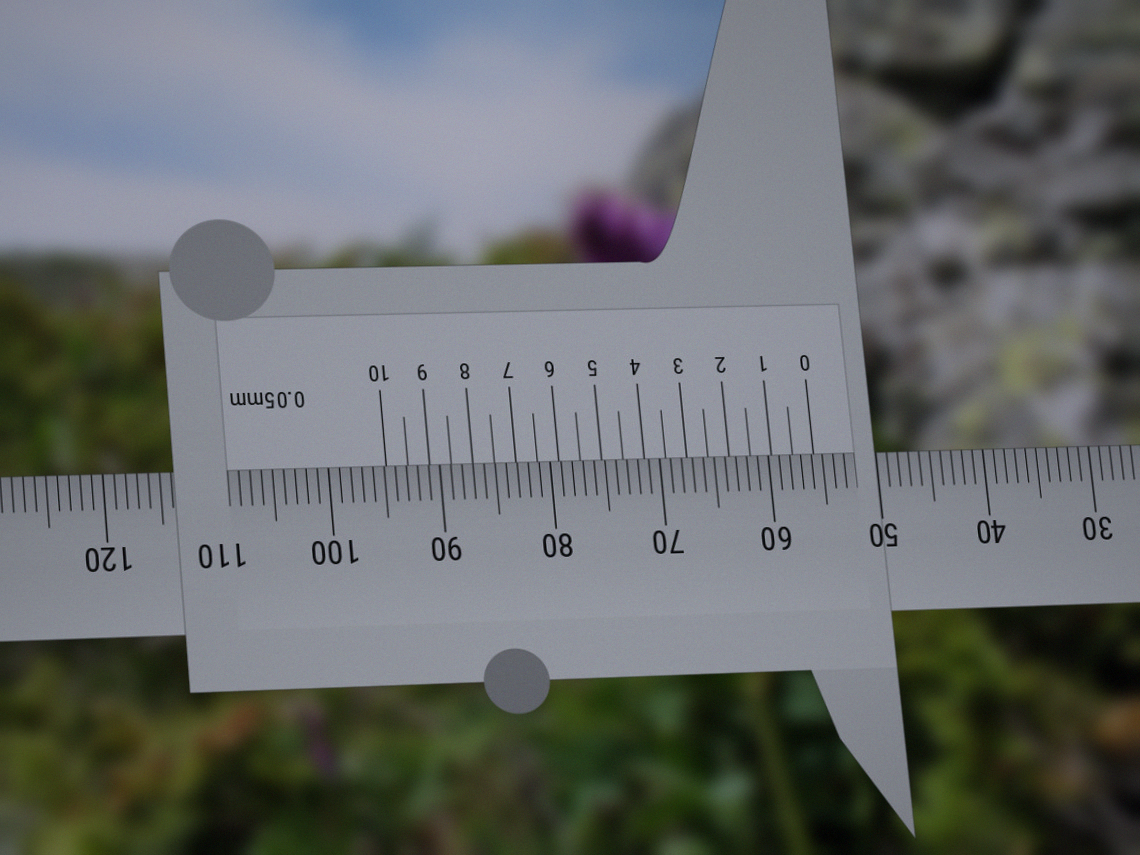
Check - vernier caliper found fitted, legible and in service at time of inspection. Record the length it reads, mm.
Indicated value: 55.8 mm
